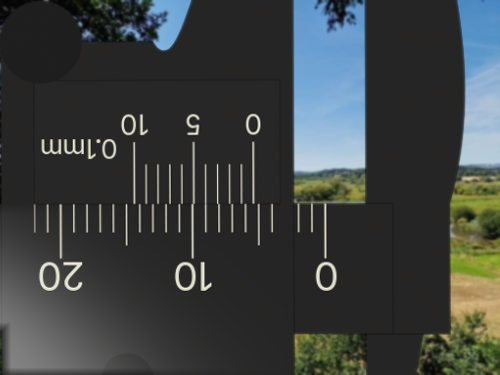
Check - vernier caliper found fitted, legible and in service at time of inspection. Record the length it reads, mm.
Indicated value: 5.4 mm
